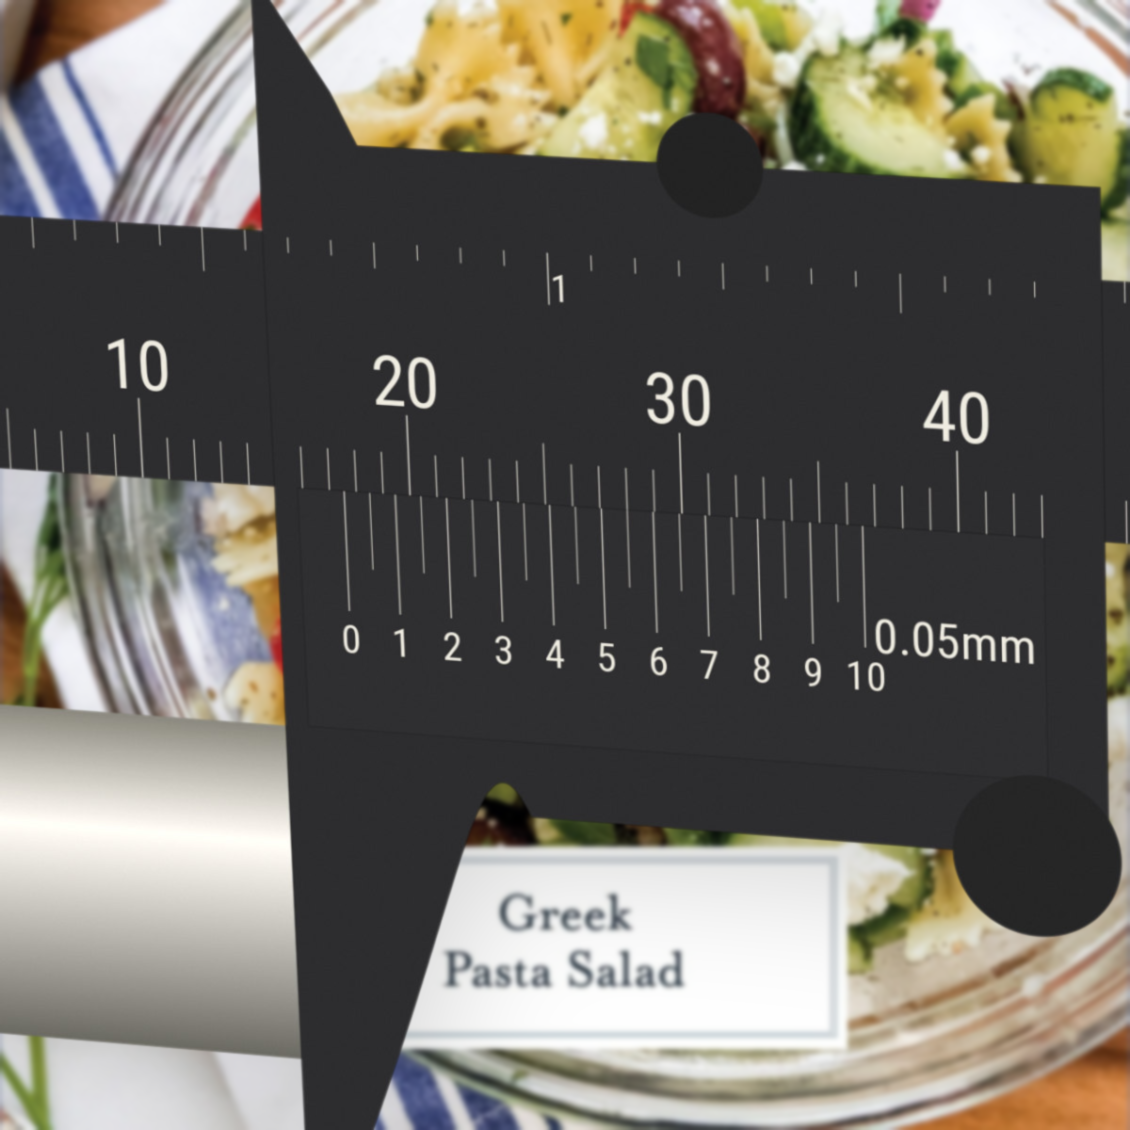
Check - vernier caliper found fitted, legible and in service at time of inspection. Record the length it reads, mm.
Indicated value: 17.55 mm
